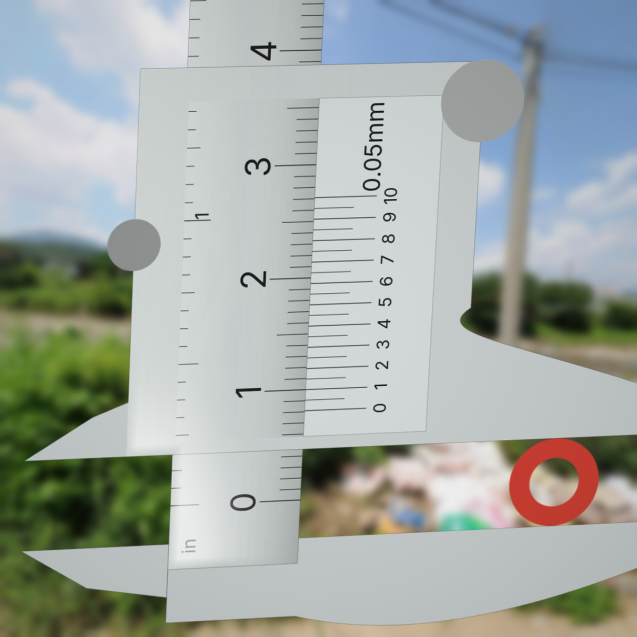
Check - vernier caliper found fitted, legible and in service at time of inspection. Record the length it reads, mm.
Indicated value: 8.1 mm
